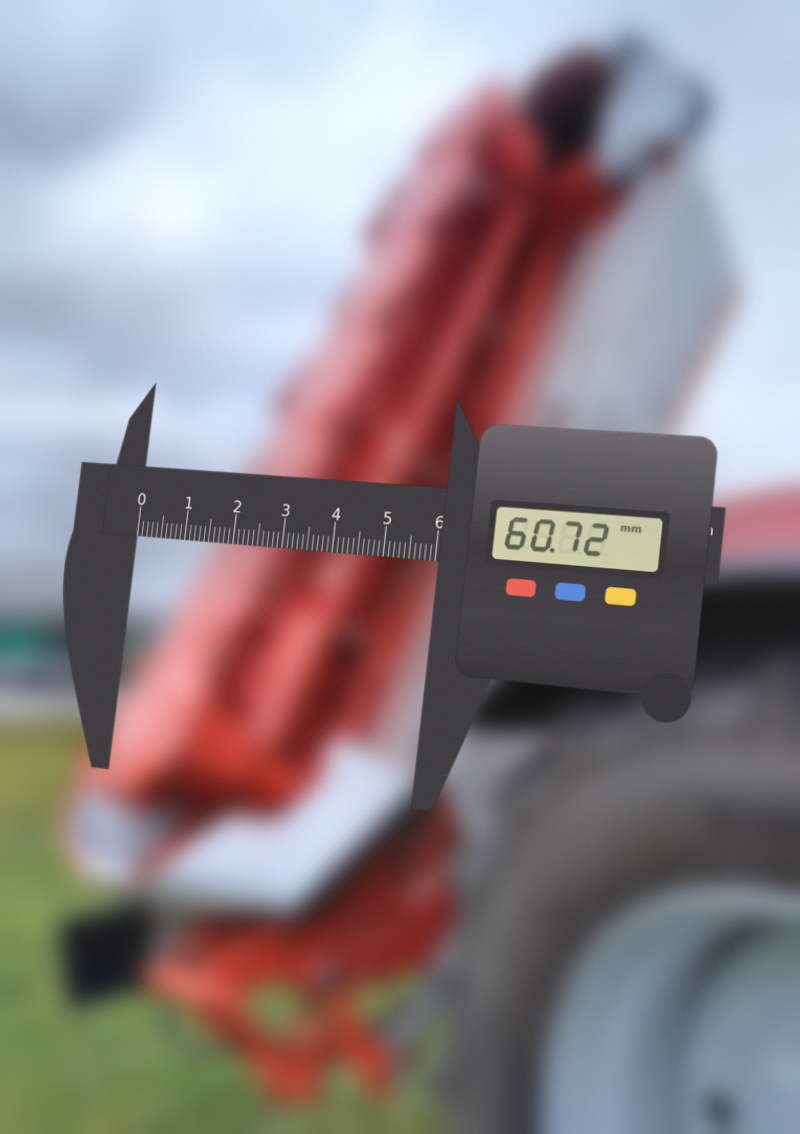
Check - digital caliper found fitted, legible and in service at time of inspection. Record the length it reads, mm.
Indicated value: 60.72 mm
